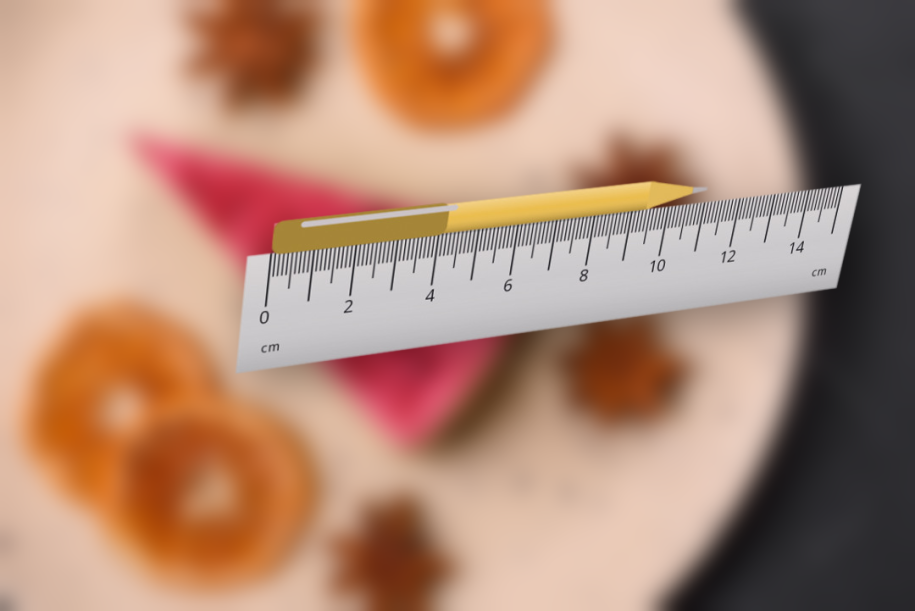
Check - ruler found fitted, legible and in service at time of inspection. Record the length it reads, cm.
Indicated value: 11 cm
